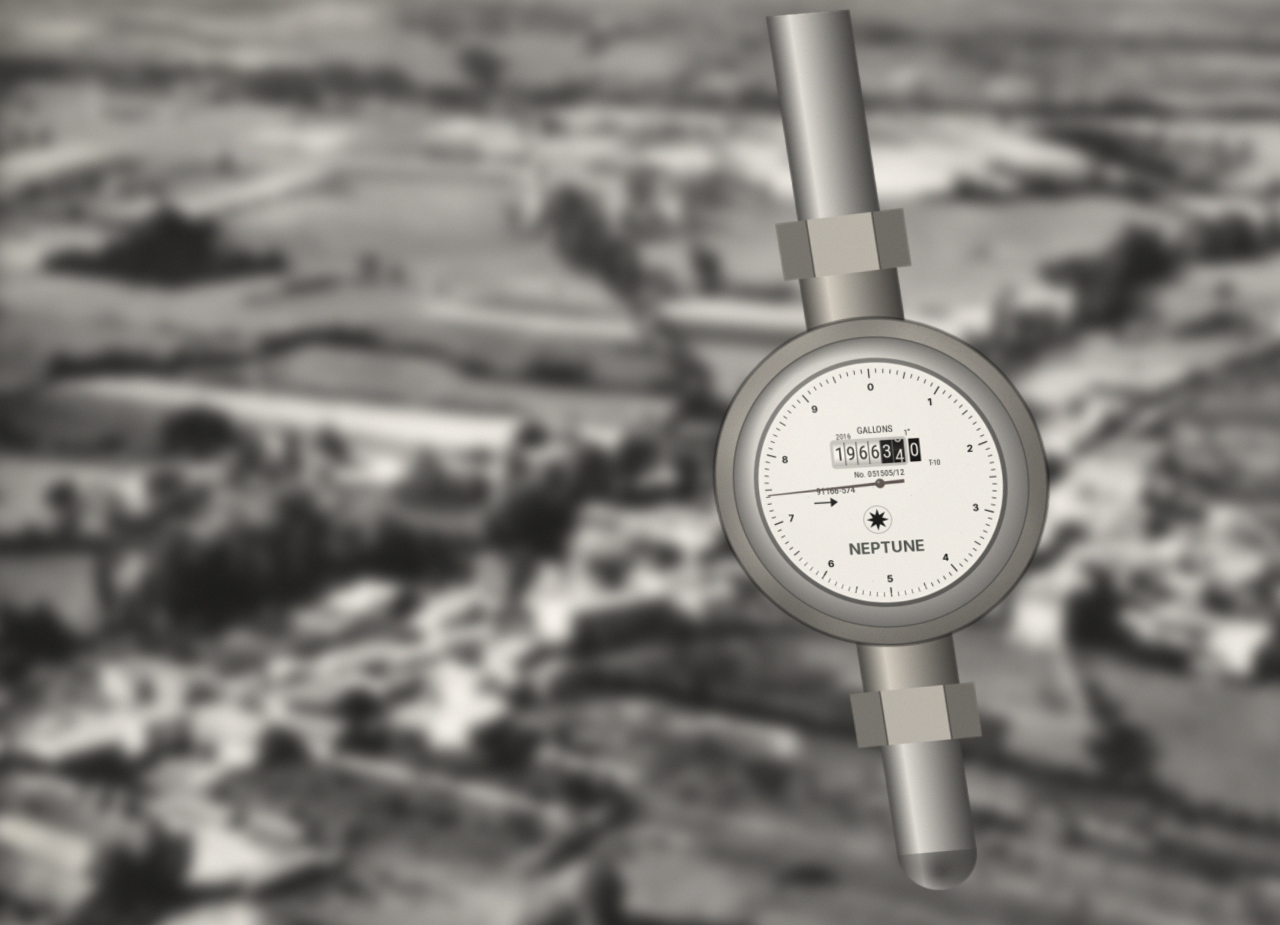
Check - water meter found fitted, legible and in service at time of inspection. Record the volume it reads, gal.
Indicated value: 1966337.4 gal
